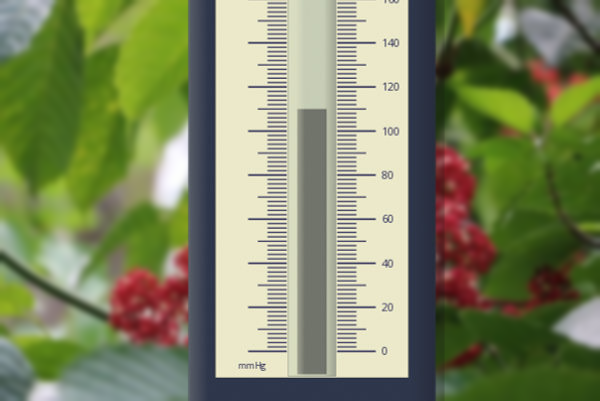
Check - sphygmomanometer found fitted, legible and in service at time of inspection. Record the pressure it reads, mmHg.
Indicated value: 110 mmHg
